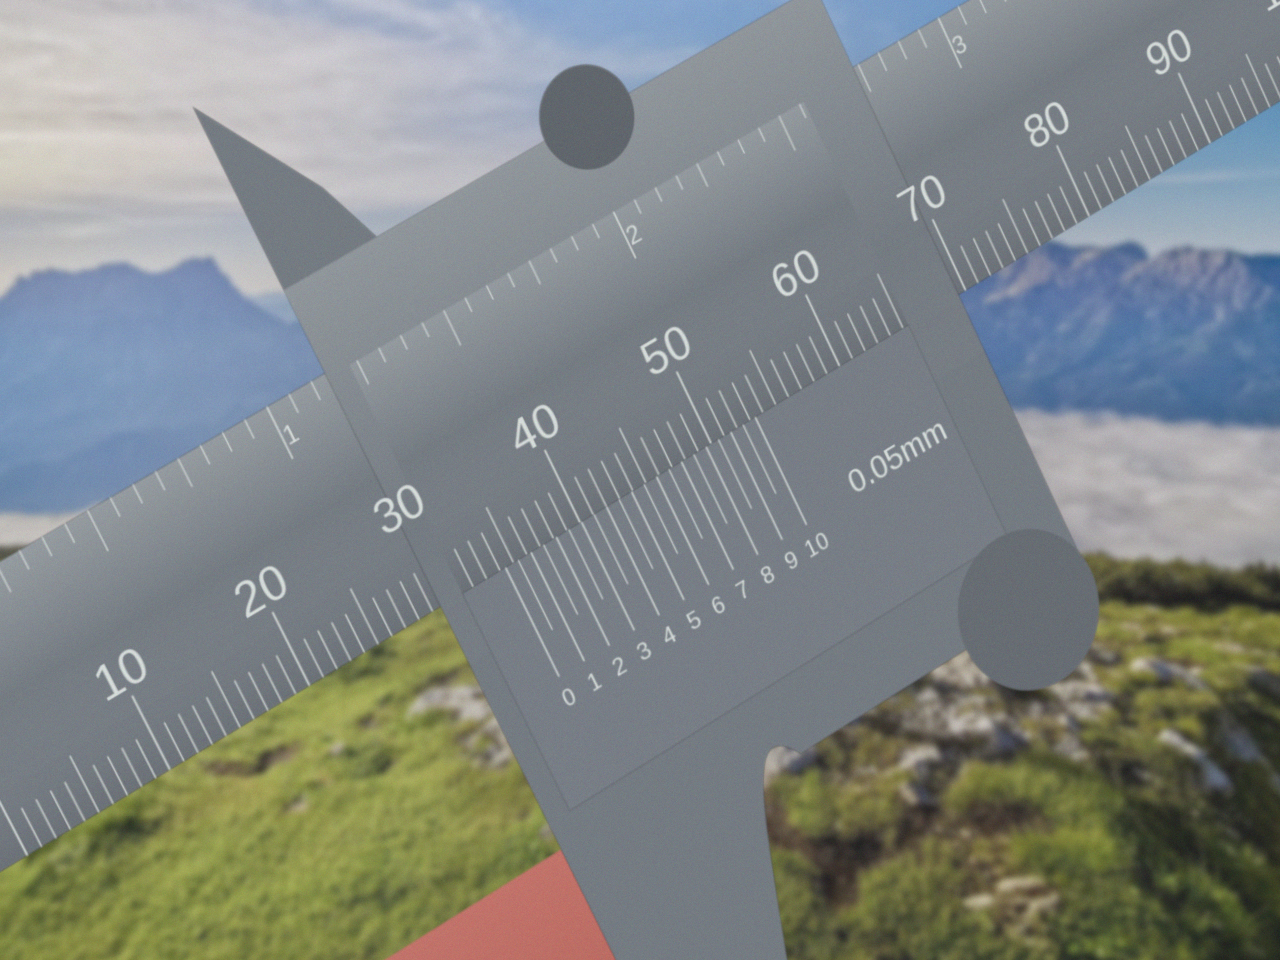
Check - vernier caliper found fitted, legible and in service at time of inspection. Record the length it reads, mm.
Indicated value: 34.4 mm
